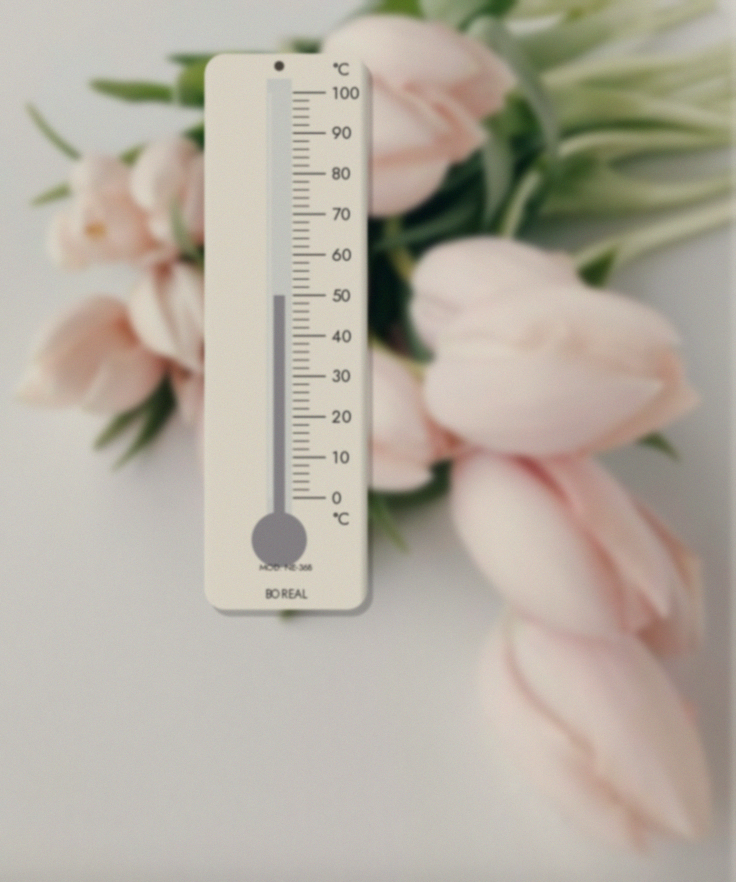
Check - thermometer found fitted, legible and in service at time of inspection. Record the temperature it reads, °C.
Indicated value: 50 °C
